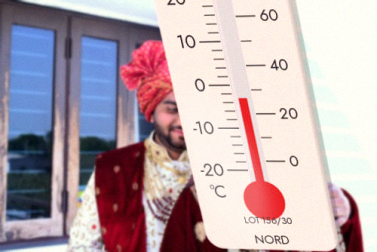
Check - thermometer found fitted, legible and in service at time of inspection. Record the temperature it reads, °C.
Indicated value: -3 °C
